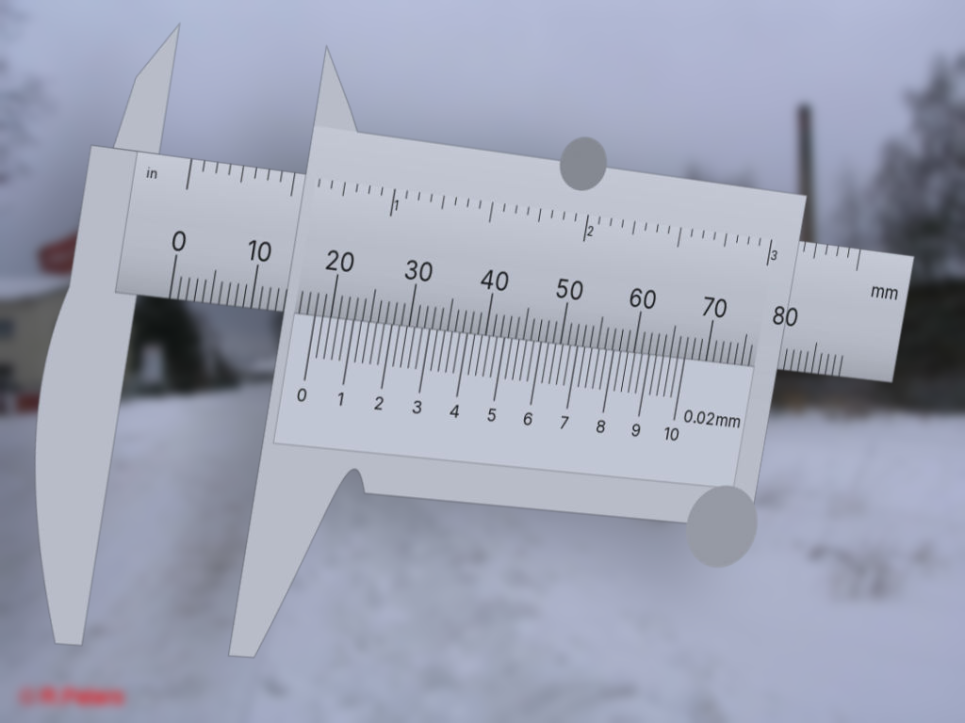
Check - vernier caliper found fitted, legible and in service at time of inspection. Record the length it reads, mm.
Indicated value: 18.0 mm
